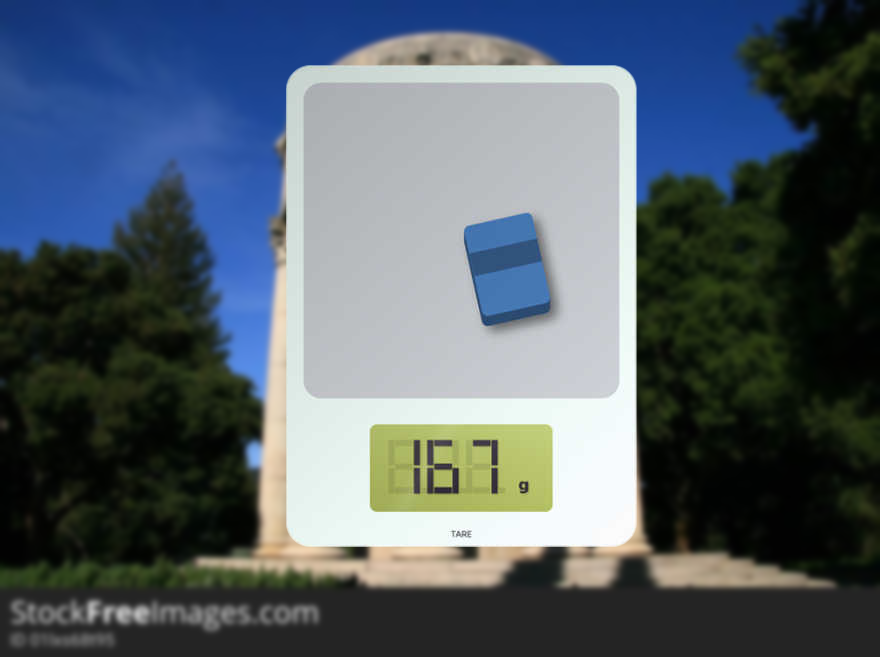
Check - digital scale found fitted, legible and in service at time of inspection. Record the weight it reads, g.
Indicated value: 167 g
